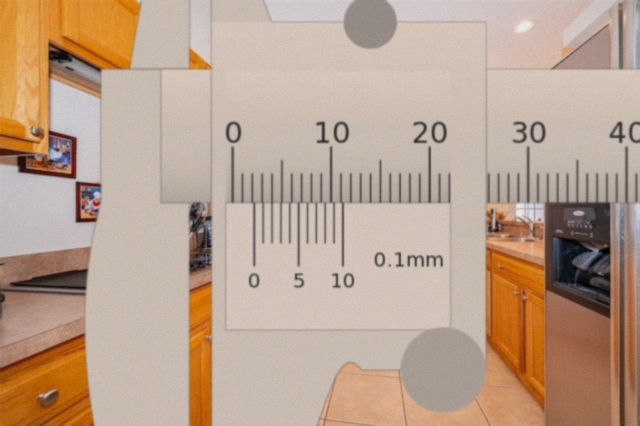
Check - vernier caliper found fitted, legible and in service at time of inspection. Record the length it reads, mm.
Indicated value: 2.2 mm
